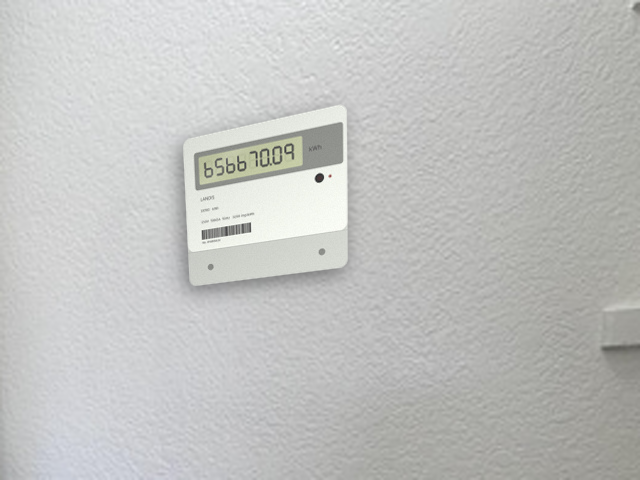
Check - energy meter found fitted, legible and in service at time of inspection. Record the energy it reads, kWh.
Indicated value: 656670.09 kWh
